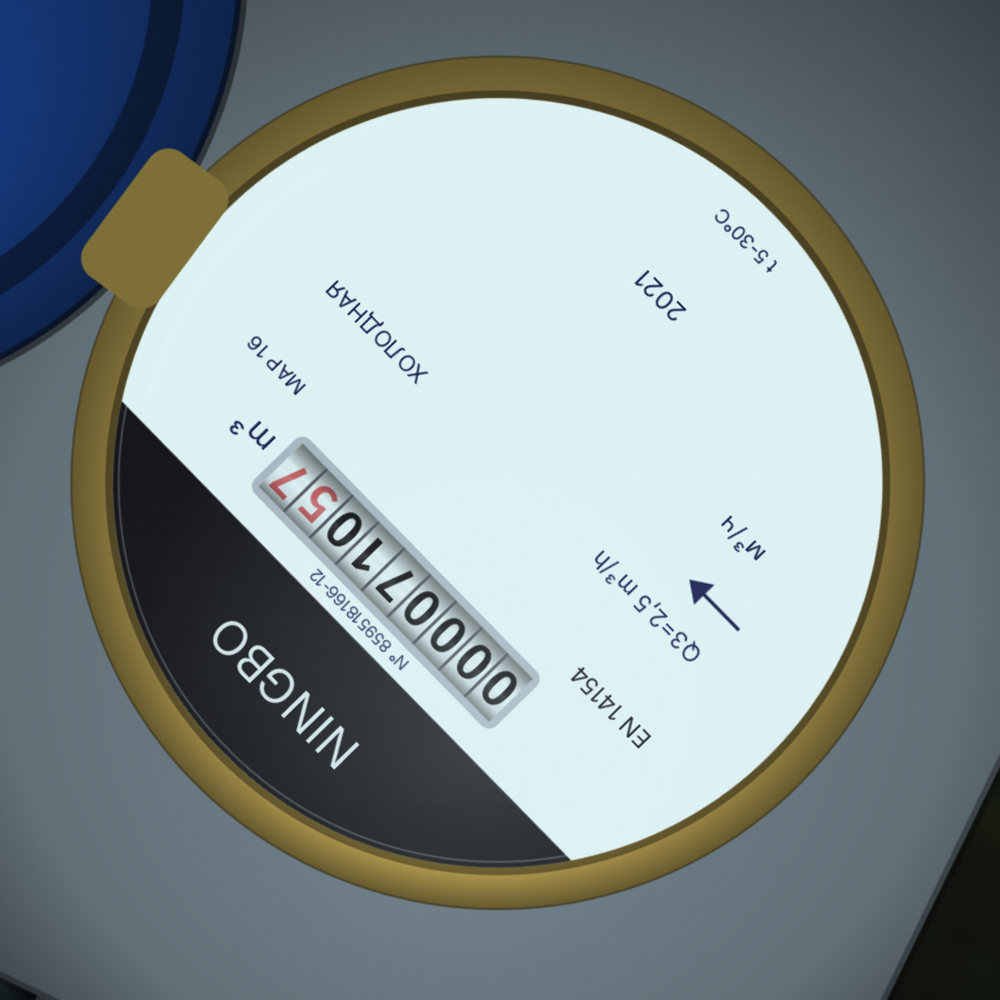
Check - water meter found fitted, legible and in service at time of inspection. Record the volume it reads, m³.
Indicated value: 710.57 m³
